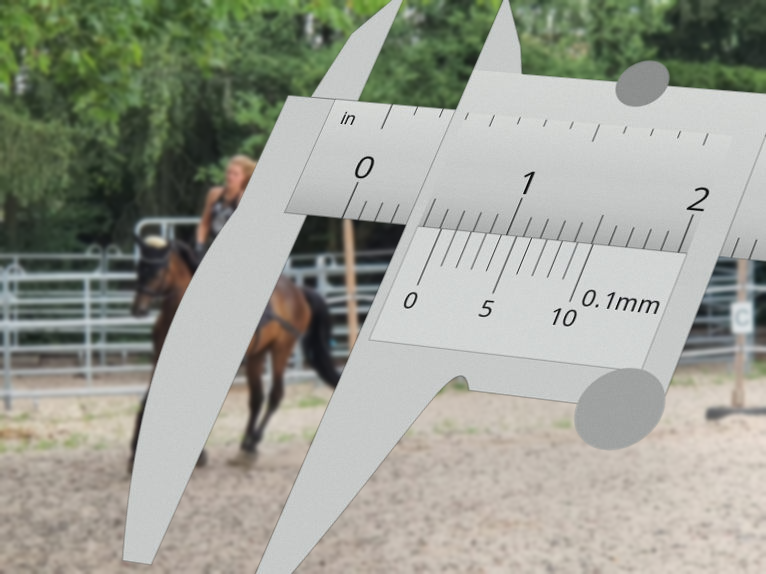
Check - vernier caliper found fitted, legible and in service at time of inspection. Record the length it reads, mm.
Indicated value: 6.1 mm
